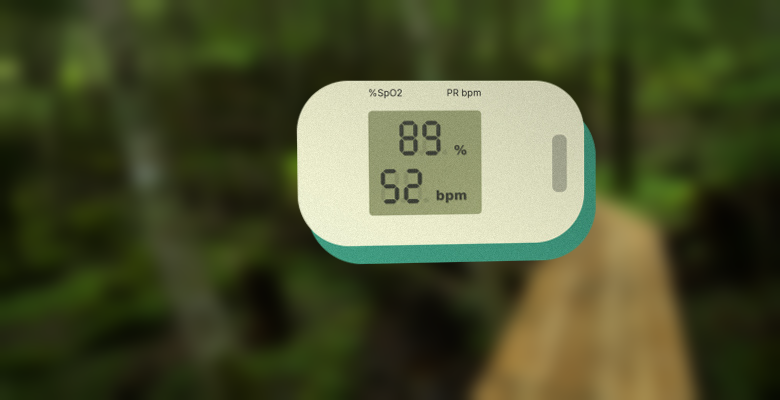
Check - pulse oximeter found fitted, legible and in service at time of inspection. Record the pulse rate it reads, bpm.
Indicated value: 52 bpm
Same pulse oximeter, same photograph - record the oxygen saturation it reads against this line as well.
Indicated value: 89 %
